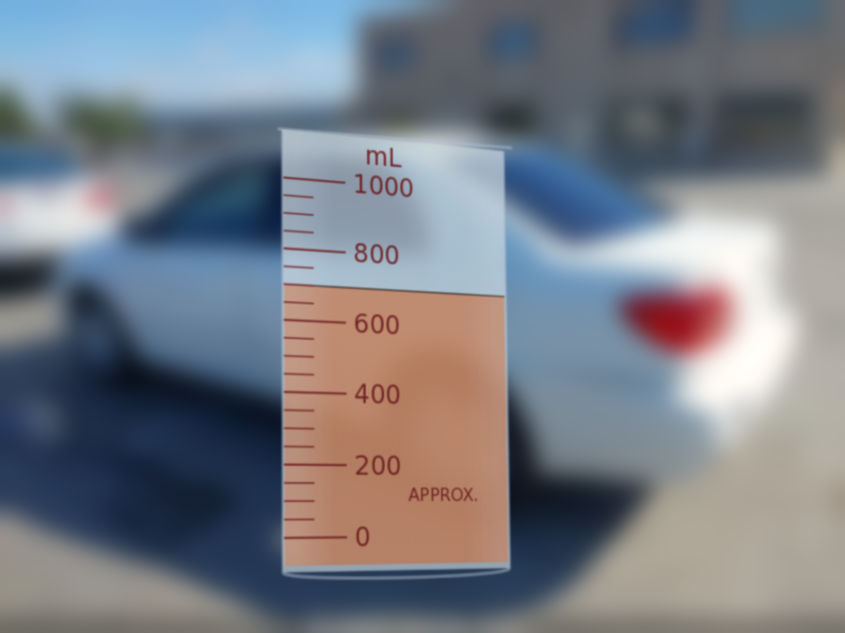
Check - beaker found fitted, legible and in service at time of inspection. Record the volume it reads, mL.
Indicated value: 700 mL
